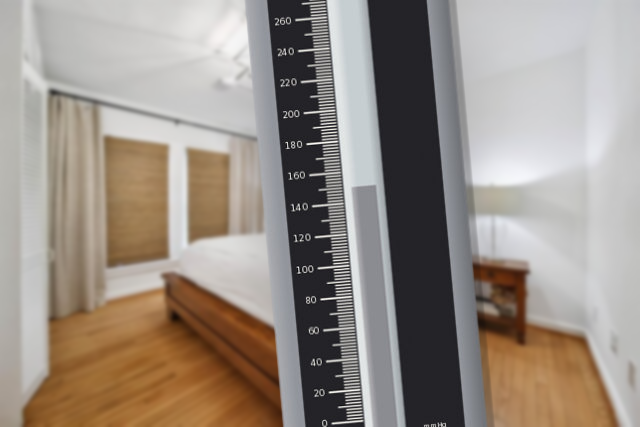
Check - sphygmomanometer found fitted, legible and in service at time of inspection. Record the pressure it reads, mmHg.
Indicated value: 150 mmHg
